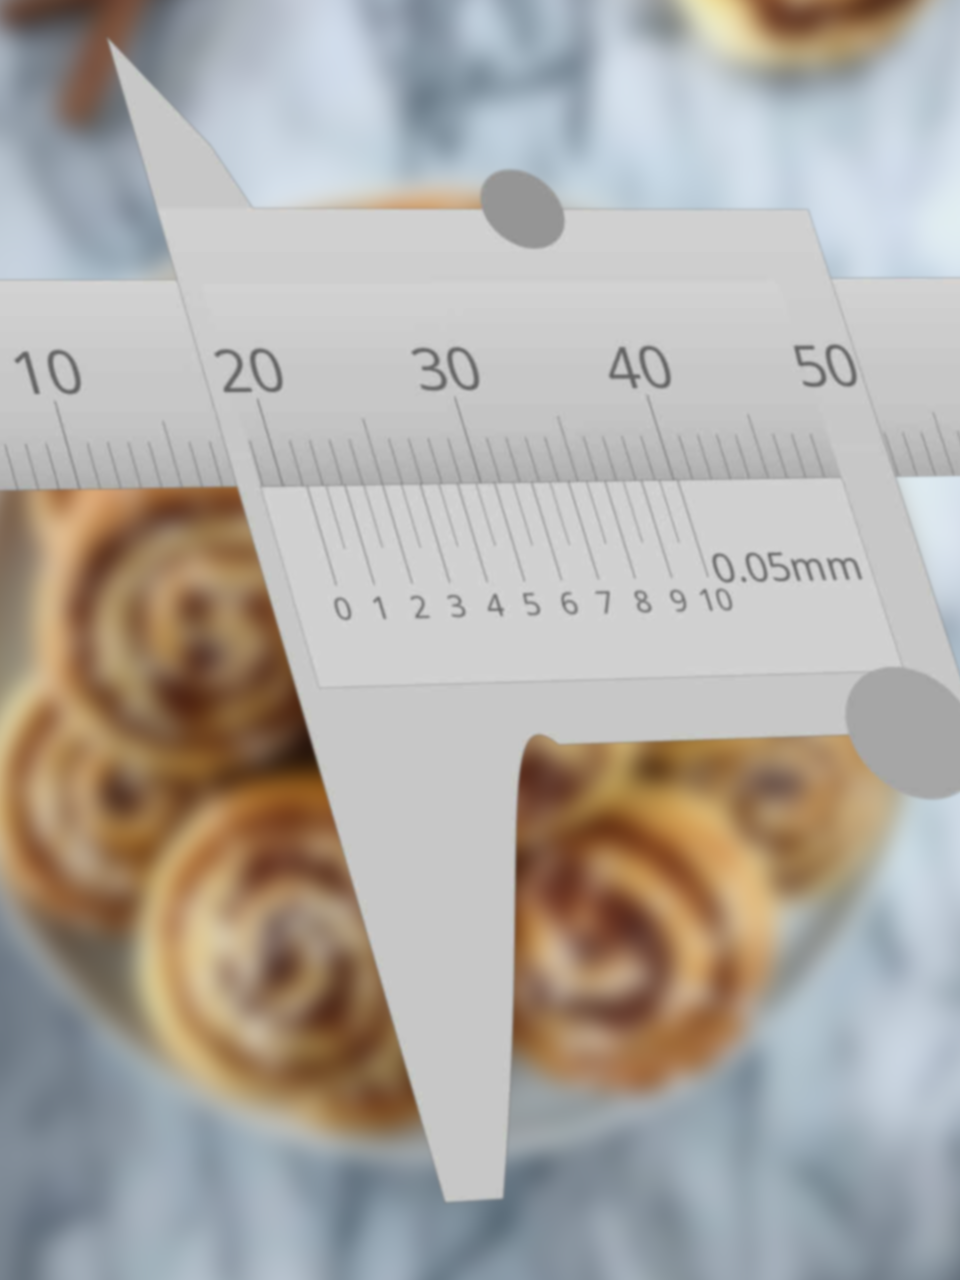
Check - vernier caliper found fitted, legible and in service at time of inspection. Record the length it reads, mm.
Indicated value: 21.2 mm
